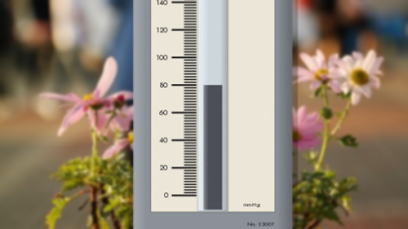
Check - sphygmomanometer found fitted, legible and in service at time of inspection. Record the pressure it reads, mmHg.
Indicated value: 80 mmHg
